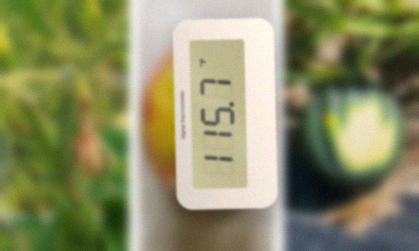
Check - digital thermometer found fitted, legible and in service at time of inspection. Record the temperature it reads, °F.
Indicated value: 115.7 °F
